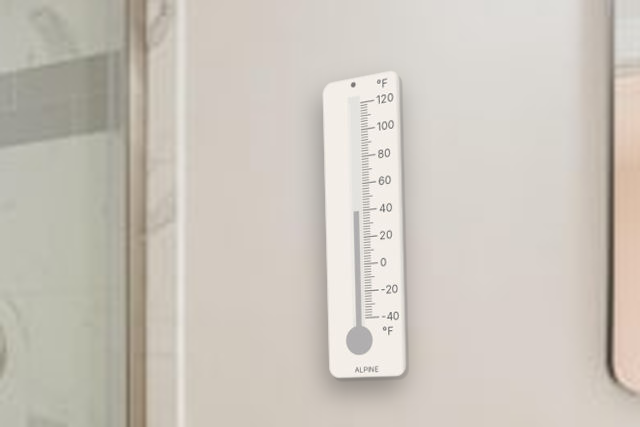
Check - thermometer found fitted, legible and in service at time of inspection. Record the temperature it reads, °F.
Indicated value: 40 °F
